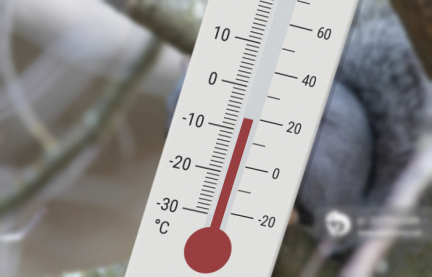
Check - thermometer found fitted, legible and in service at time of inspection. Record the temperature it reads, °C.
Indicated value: -7 °C
